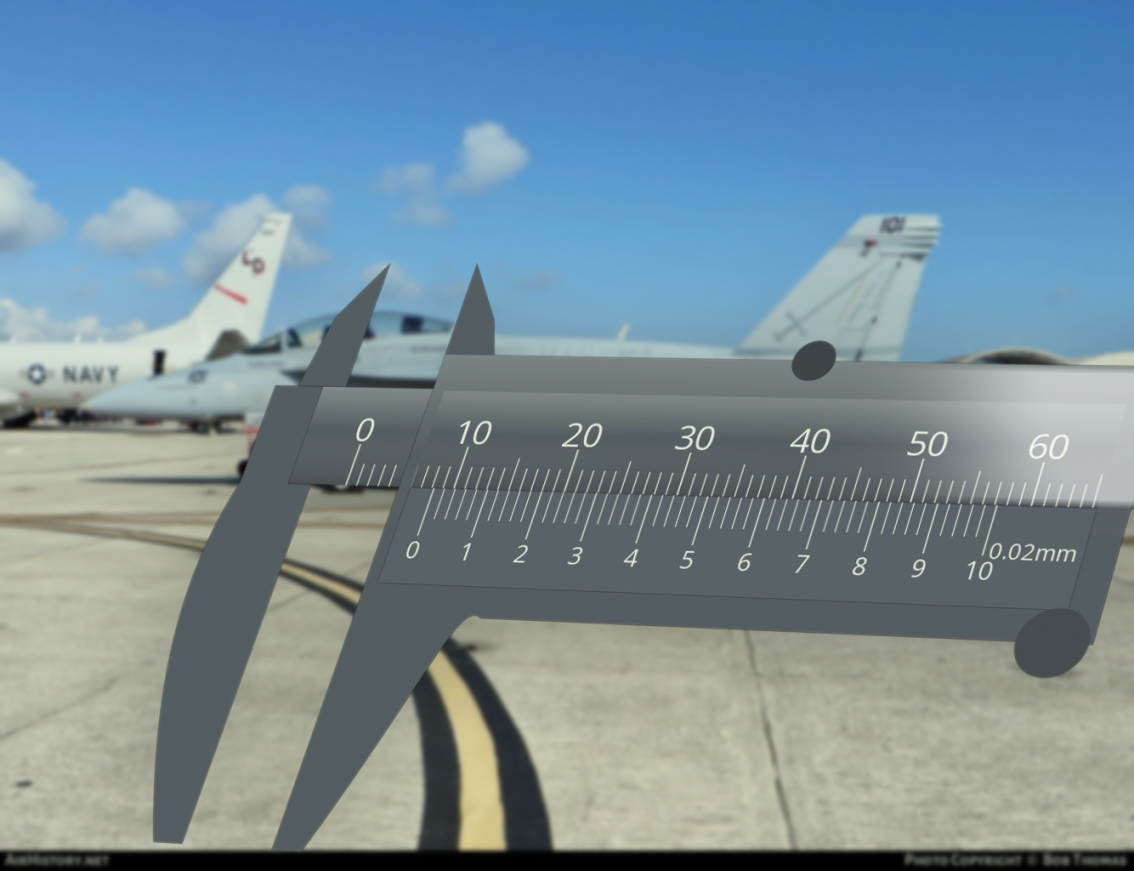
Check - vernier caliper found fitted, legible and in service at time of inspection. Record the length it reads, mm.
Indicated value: 8.2 mm
